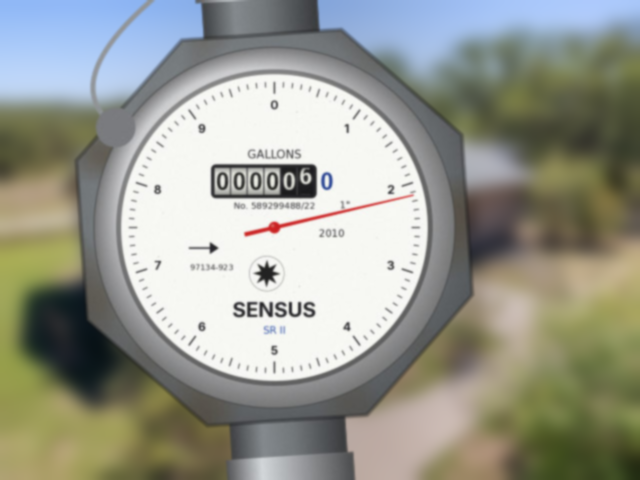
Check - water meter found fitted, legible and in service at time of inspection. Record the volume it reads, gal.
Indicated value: 62.1 gal
